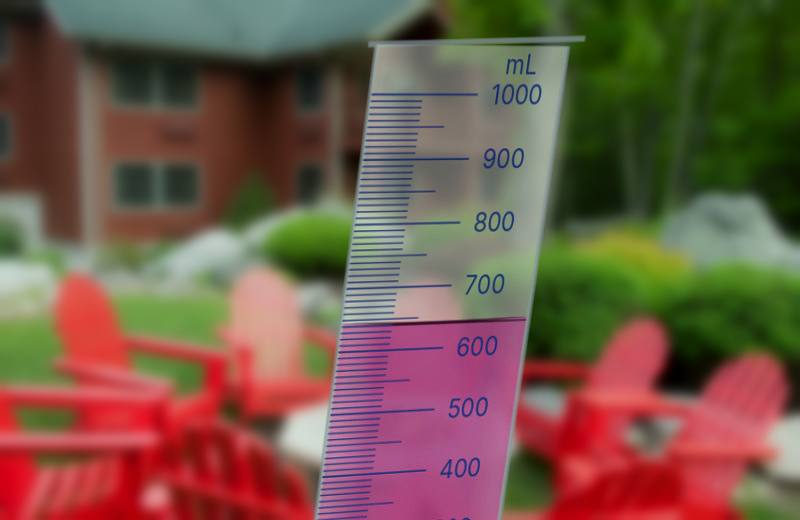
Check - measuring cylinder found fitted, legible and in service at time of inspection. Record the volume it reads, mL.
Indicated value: 640 mL
